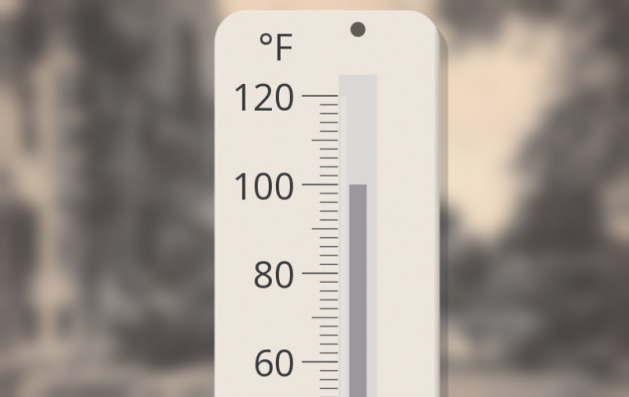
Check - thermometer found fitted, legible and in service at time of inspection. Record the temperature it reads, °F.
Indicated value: 100 °F
